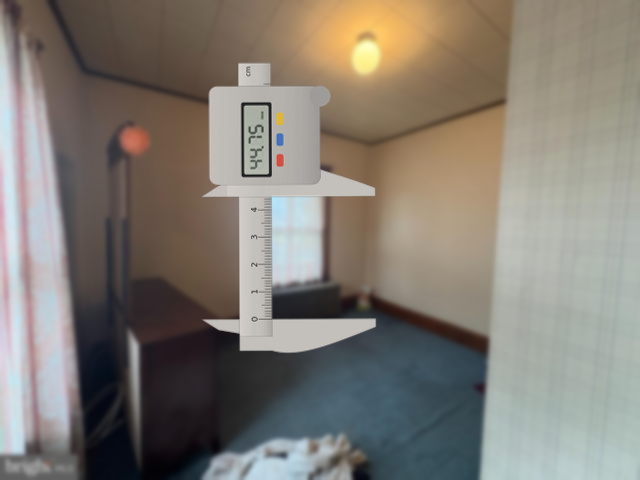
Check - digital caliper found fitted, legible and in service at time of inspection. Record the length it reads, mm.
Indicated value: 44.75 mm
